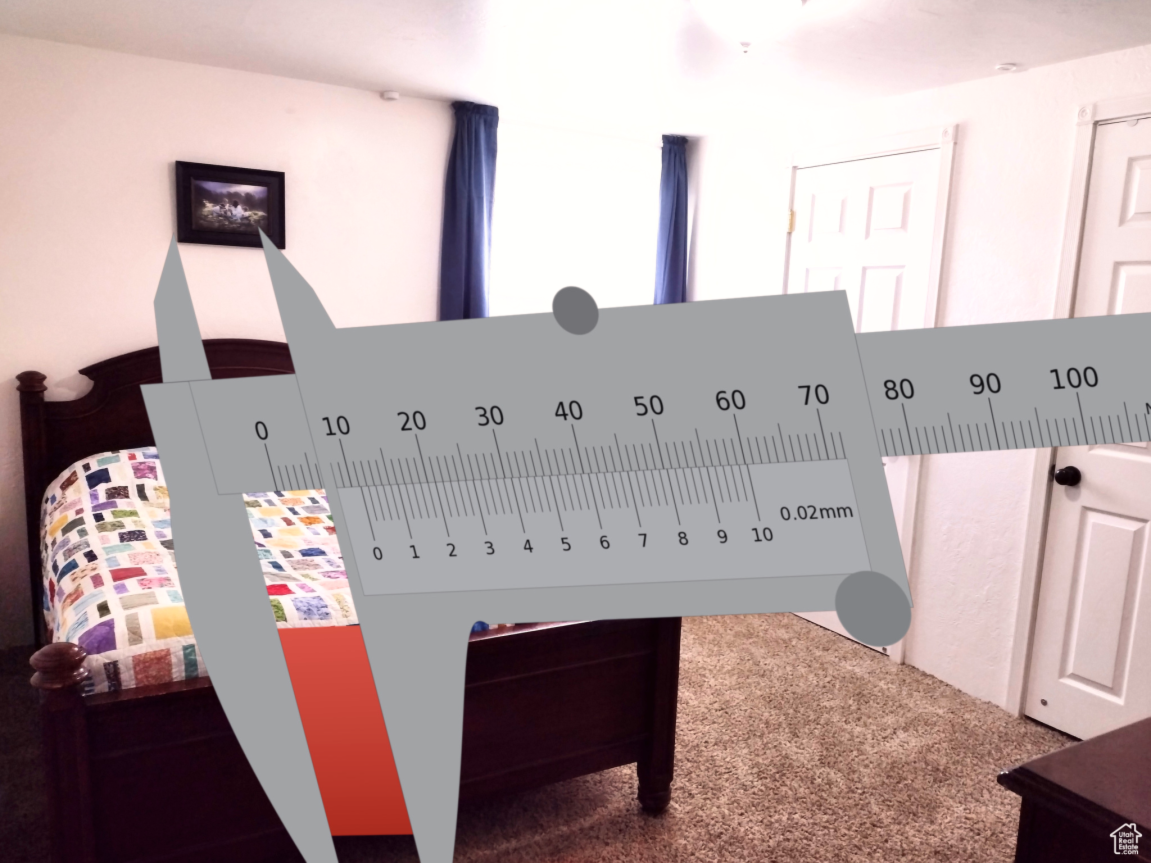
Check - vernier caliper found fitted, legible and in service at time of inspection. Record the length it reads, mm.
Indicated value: 11.2 mm
